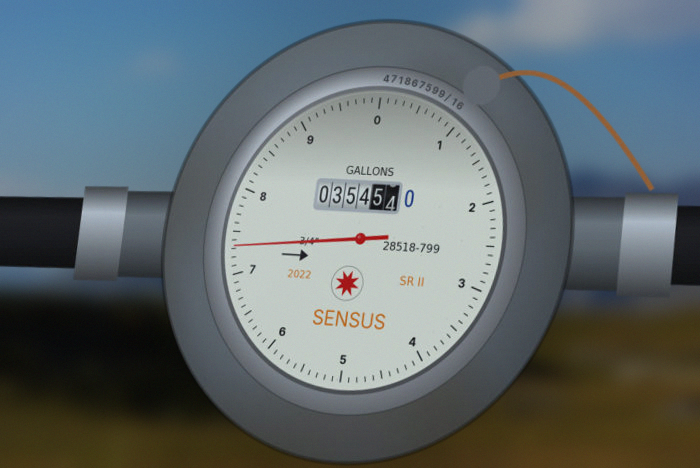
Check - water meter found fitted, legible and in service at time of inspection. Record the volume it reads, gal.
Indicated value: 354537.3 gal
